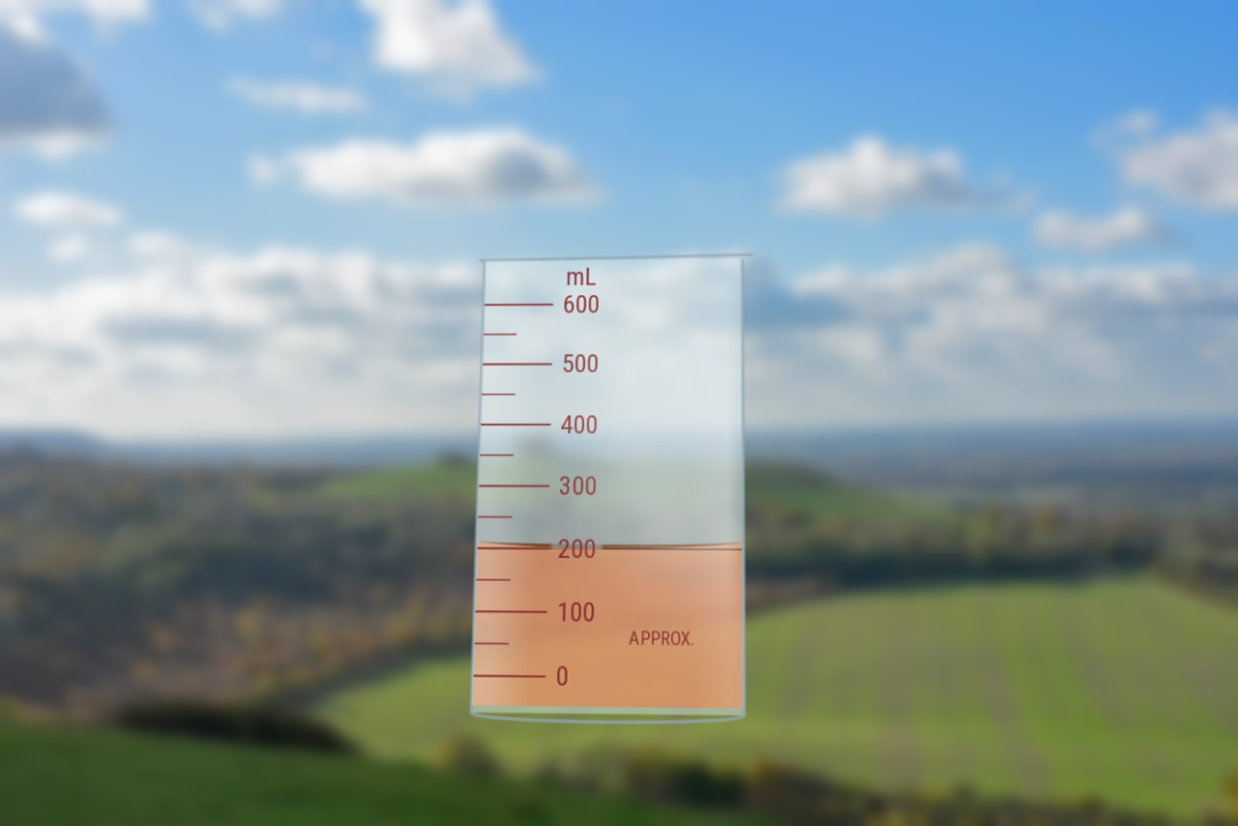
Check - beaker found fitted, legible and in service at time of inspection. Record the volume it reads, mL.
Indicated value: 200 mL
